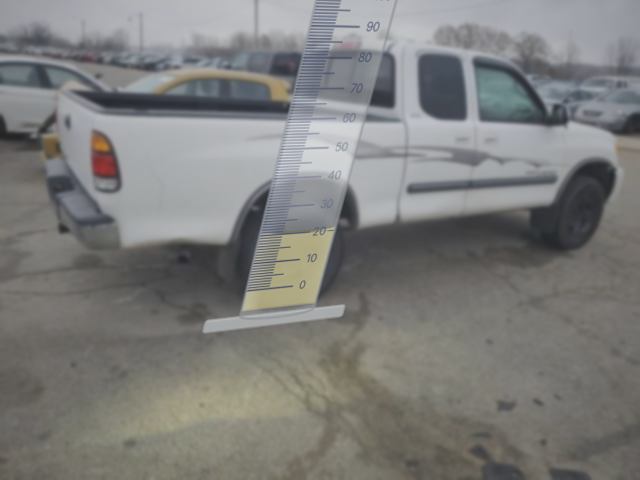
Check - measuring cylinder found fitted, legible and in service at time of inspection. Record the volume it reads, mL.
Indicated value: 20 mL
